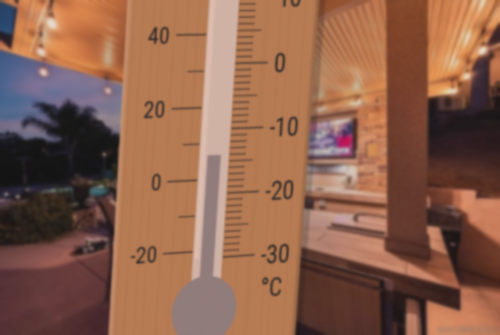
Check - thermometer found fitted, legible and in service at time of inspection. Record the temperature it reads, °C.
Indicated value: -14 °C
